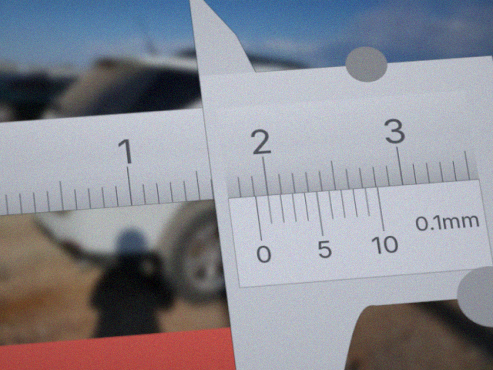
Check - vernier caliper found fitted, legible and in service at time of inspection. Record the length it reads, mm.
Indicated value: 19.1 mm
